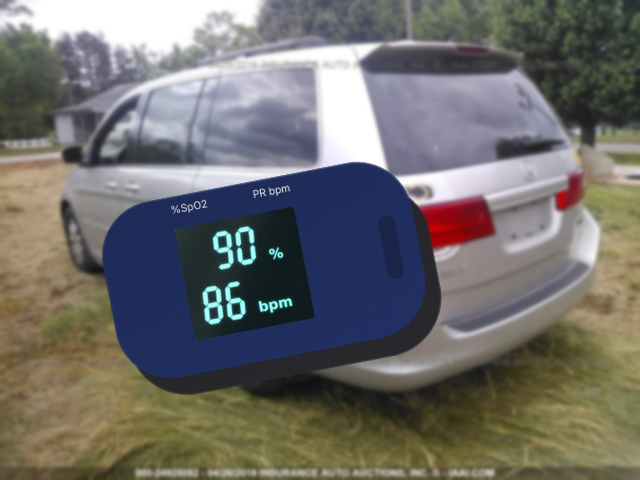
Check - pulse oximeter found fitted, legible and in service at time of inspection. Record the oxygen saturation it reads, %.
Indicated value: 90 %
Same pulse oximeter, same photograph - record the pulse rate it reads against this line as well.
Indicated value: 86 bpm
